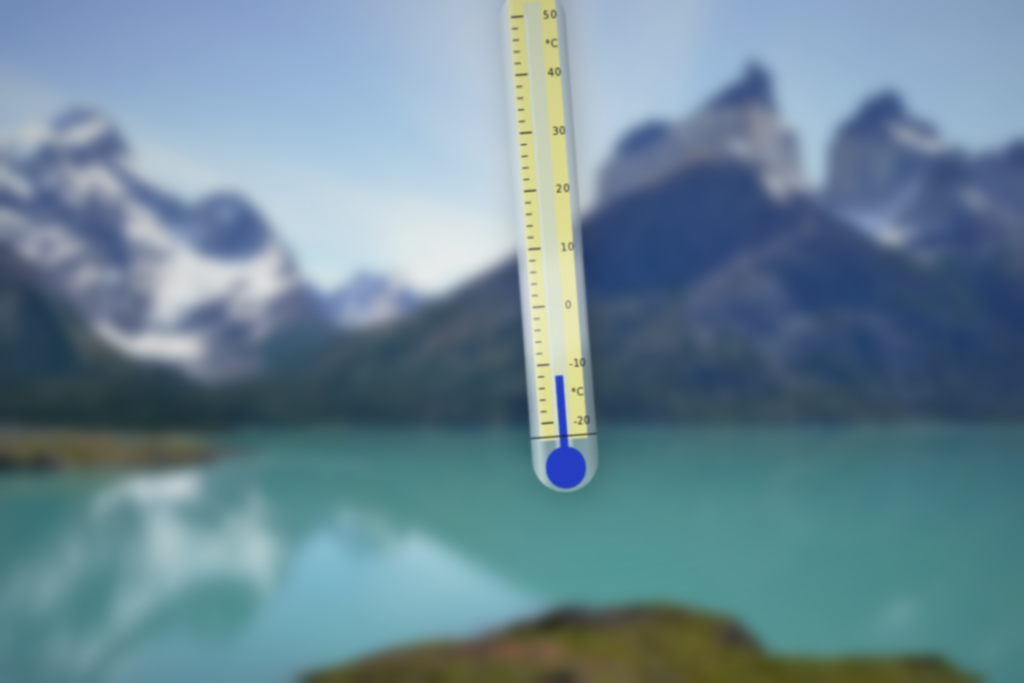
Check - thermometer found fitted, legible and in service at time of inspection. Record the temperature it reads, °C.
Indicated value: -12 °C
